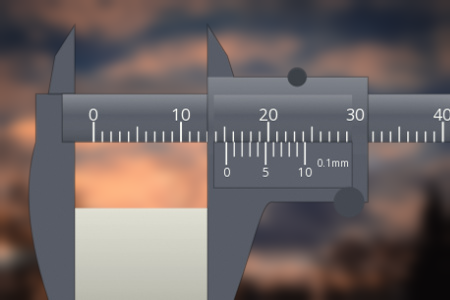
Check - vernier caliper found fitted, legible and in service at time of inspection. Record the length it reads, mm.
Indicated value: 15.2 mm
